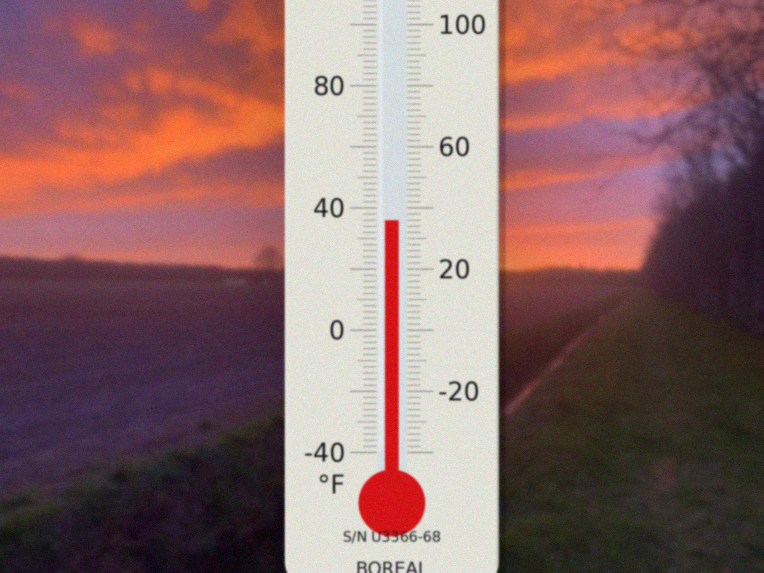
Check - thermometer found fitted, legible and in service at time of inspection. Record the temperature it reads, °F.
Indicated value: 36 °F
